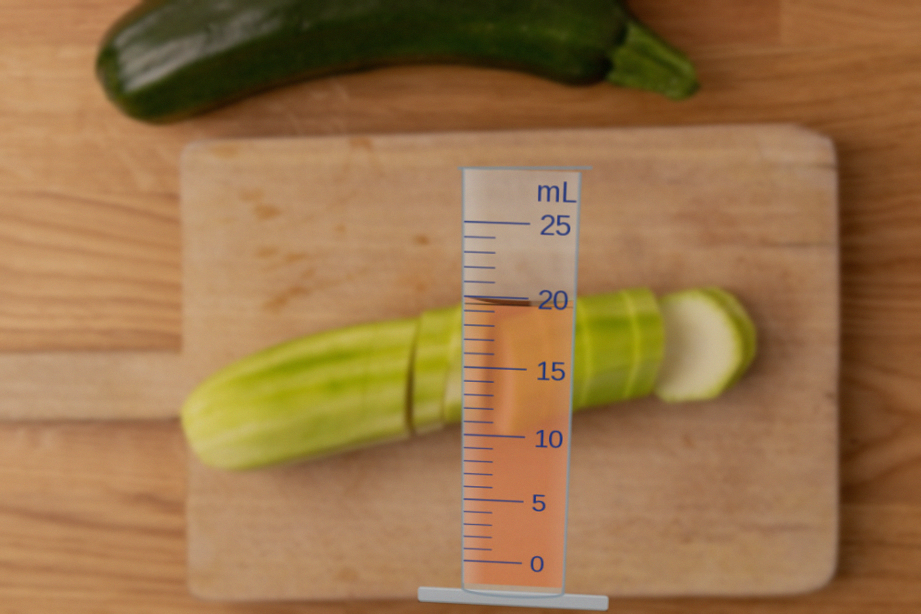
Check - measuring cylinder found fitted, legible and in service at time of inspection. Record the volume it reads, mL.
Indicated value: 19.5 mL
